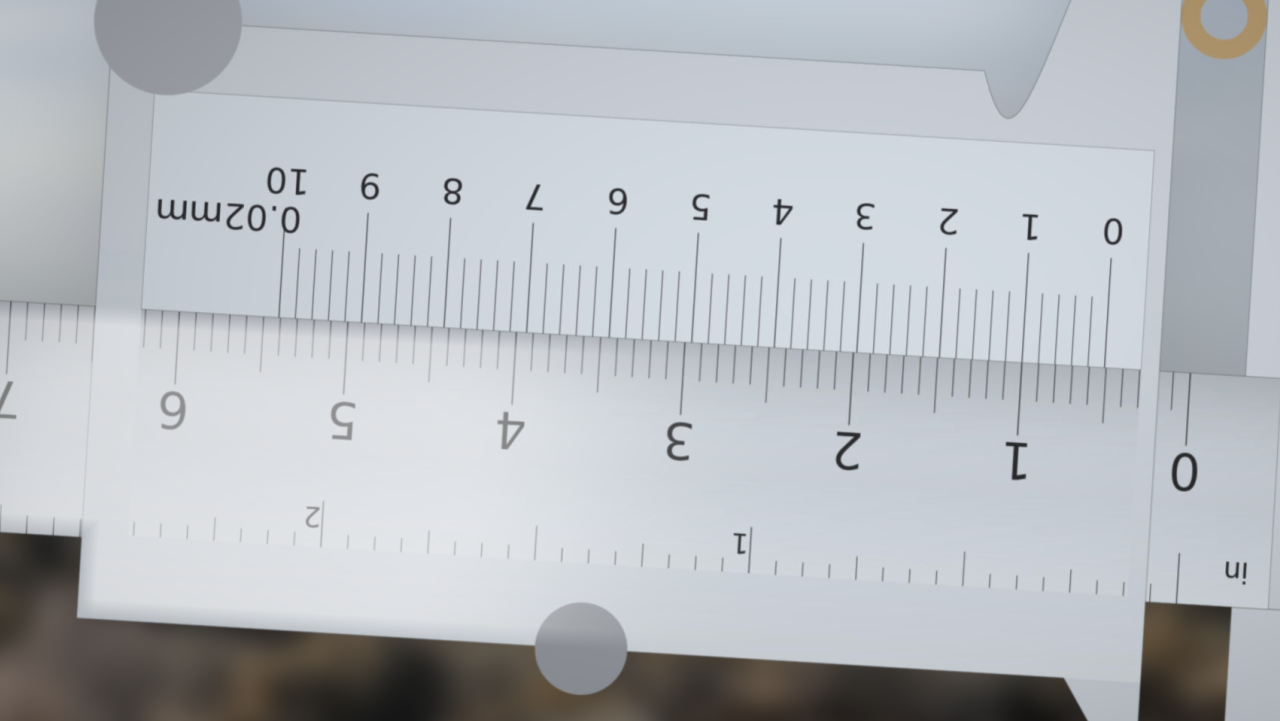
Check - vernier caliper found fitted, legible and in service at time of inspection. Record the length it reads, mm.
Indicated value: 5.1 mm
